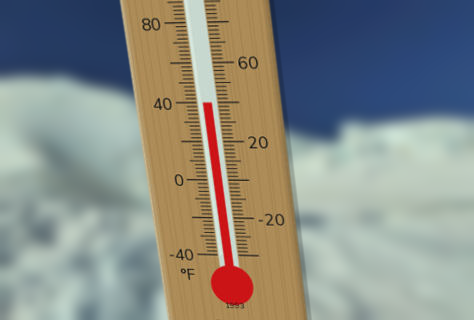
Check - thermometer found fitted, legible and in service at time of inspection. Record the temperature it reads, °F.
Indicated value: 40 °F
